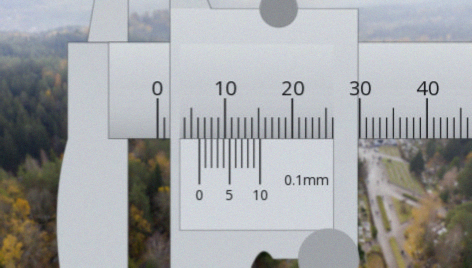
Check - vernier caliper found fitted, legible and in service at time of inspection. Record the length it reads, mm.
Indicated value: 6.2 mm
